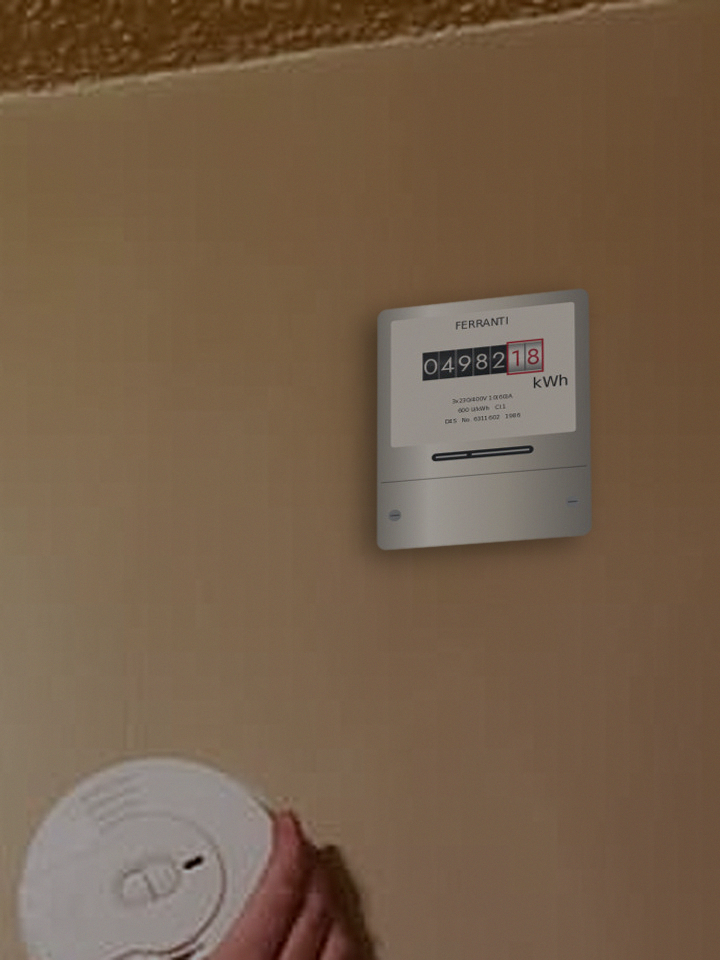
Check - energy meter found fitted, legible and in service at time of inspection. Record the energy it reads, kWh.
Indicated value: 4982.18 kWh
